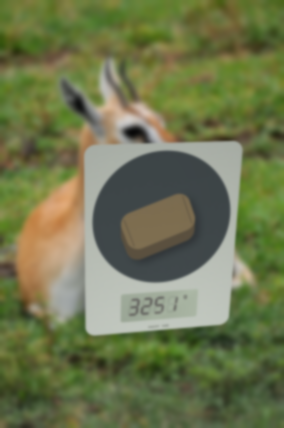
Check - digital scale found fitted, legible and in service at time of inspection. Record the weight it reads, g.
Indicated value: 3251 g
